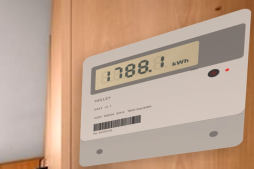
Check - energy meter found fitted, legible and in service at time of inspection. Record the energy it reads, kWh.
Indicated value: 1788.1 kWh
